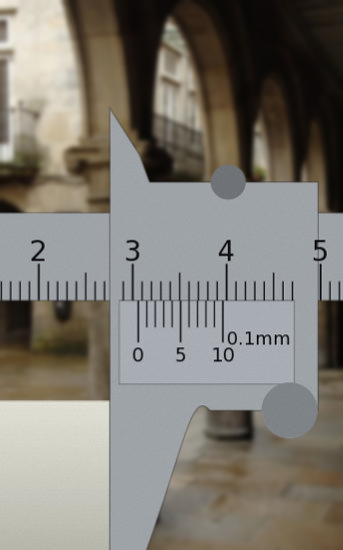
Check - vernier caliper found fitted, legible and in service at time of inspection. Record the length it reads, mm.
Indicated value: 30.6 mm
